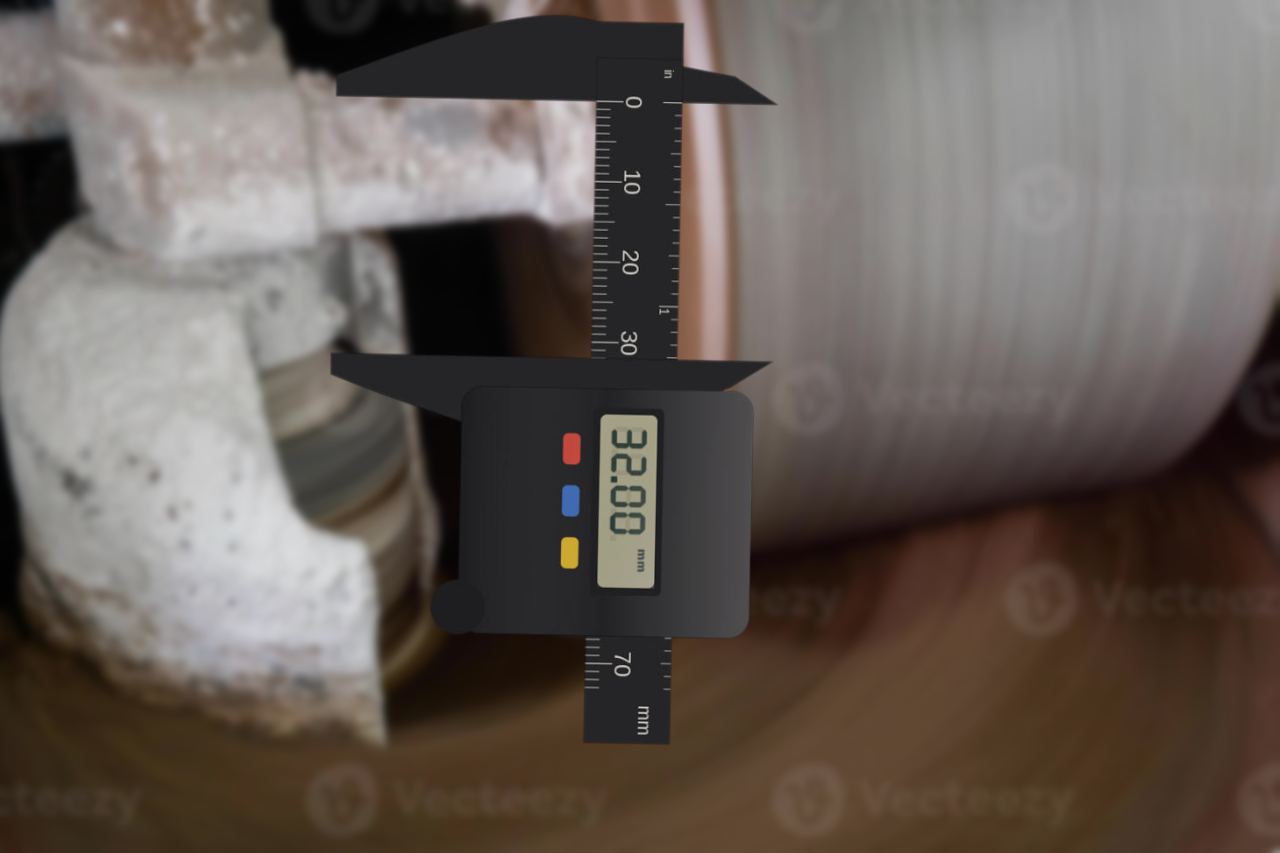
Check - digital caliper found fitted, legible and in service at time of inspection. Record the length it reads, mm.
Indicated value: 32.00 mm
